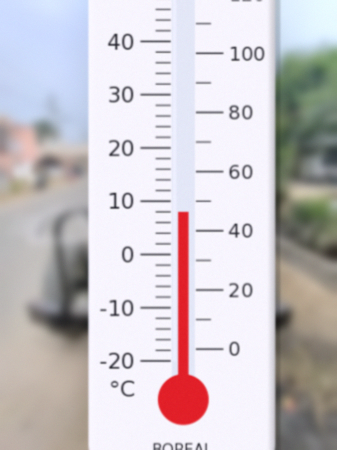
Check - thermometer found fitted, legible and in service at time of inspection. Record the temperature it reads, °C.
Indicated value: 8 °C
